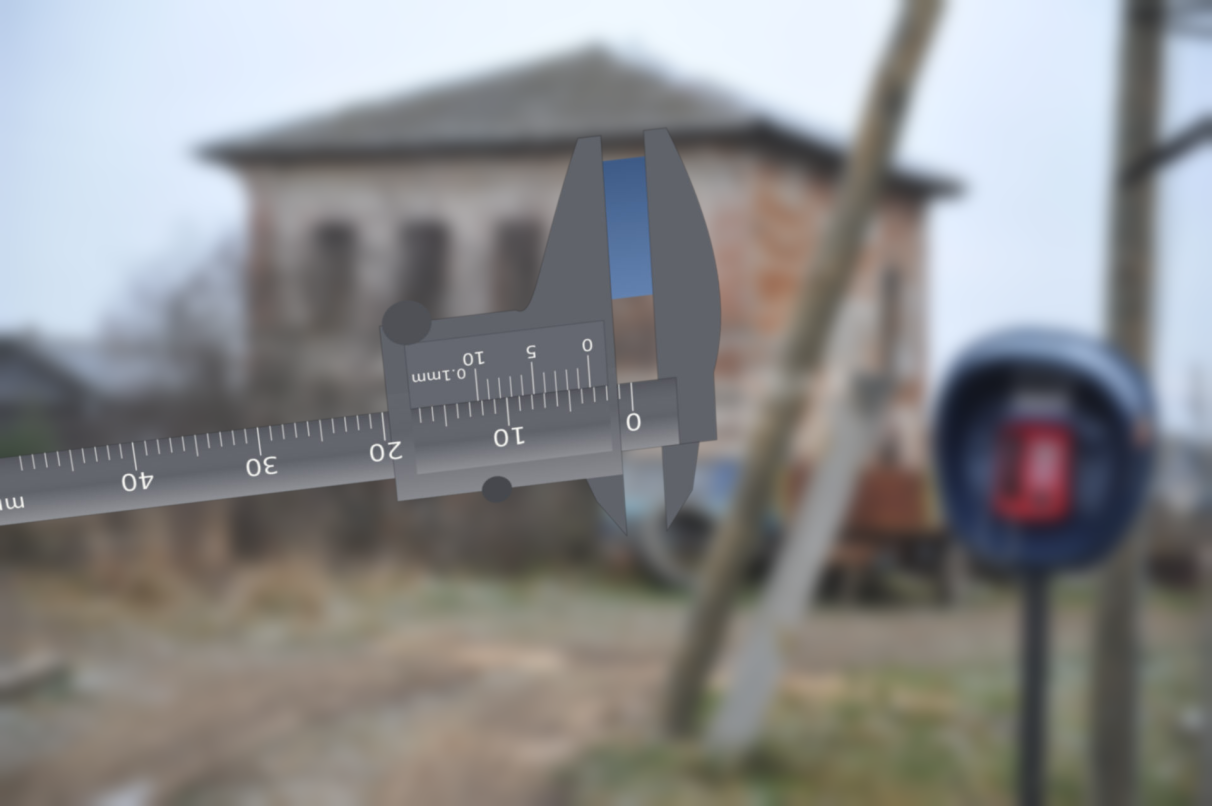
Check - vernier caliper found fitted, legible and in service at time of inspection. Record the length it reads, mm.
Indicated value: 3.3 mm
